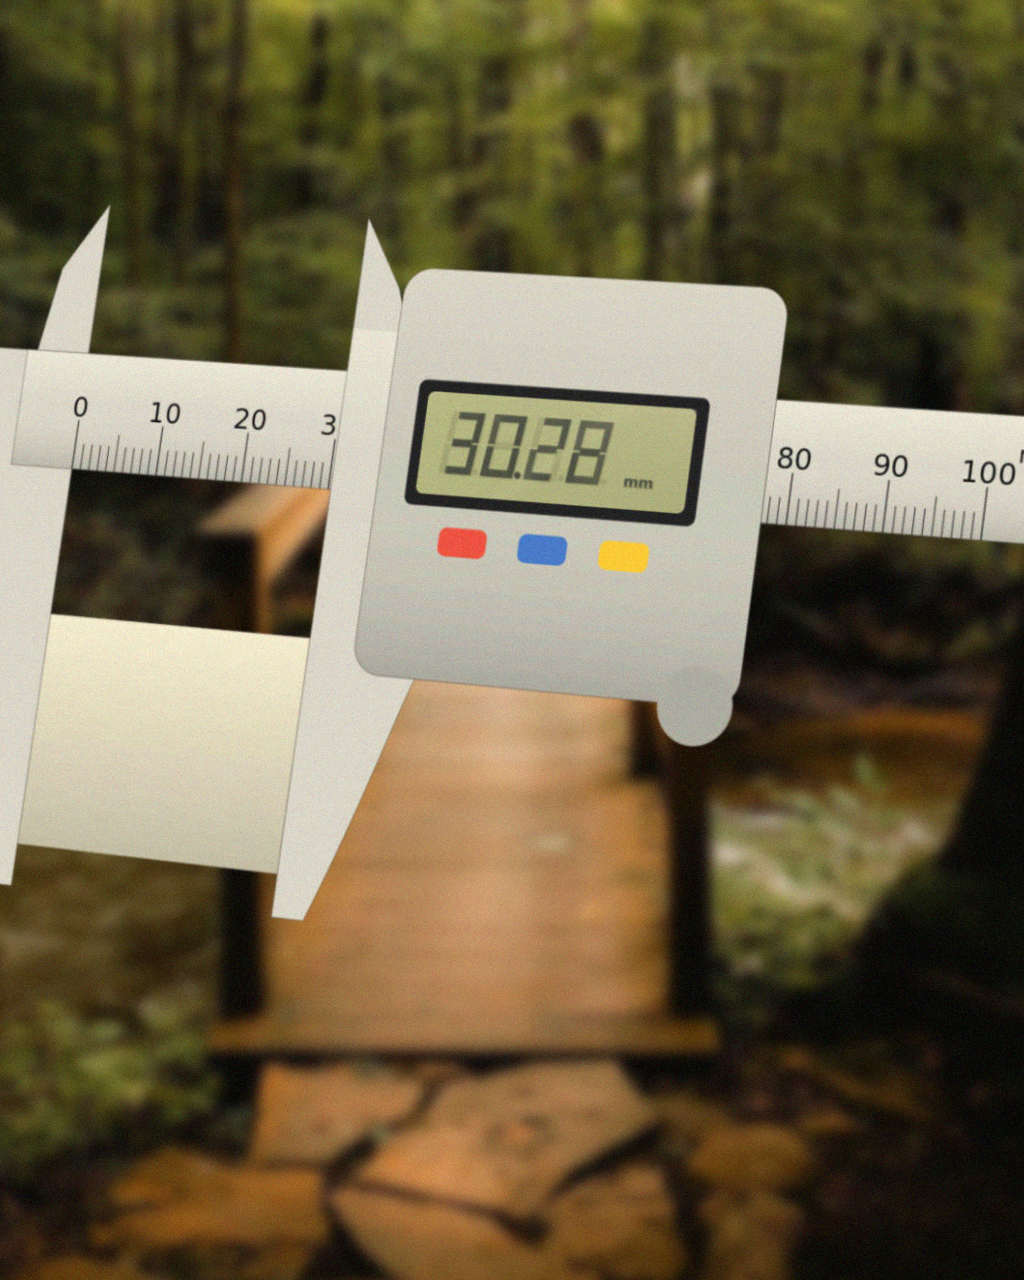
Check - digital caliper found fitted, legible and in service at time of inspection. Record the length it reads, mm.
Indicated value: 30.28 mm
